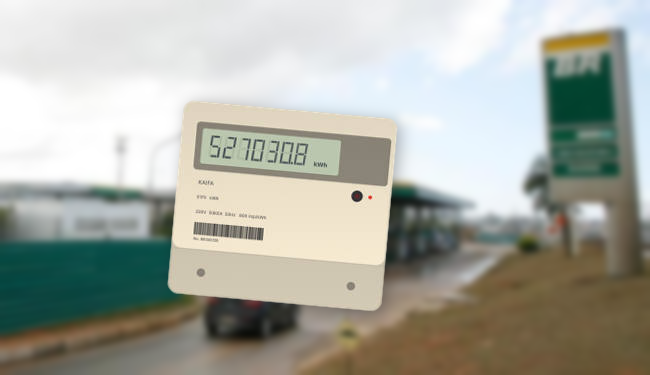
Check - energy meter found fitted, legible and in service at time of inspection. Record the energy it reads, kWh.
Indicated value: 527030.8 kWh
